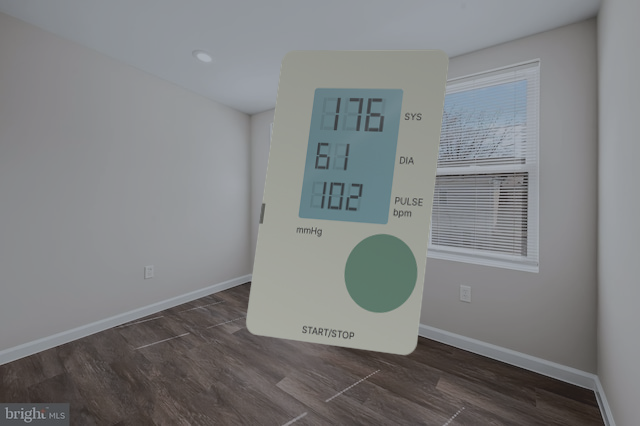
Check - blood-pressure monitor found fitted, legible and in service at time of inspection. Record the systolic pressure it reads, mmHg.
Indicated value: 176 mmHg
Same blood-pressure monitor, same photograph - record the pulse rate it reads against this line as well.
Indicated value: 102 bpm
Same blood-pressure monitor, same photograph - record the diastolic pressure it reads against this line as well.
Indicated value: 61 mmHg
